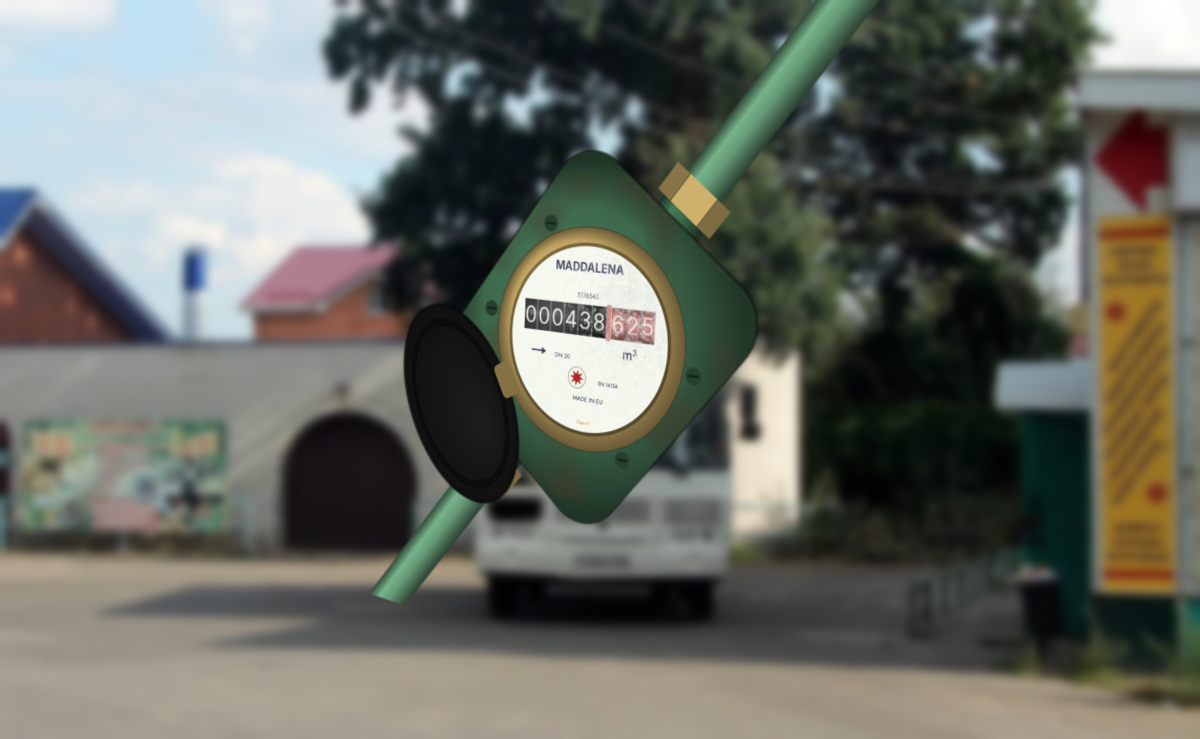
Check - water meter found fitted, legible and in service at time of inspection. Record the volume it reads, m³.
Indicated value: 438.625 m³
